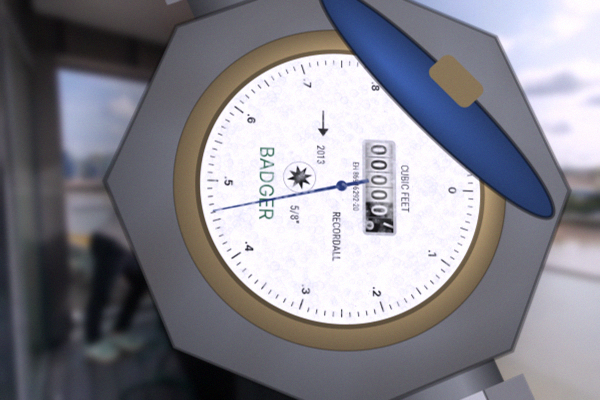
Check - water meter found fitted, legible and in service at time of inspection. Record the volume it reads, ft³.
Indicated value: 7.46 ft³
